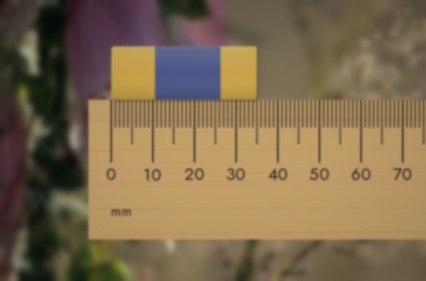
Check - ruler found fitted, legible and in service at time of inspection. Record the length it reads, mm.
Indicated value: 35 mm
